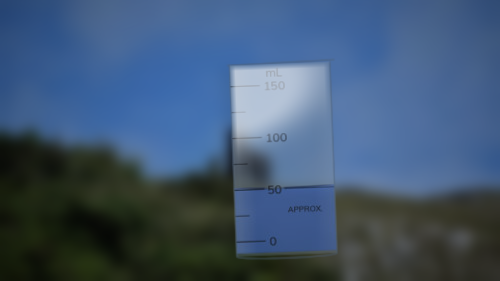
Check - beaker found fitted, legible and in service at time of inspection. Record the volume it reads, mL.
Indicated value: 50 mL
